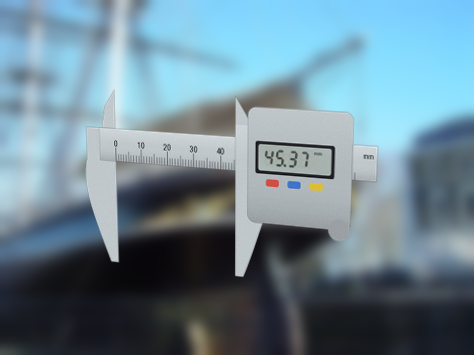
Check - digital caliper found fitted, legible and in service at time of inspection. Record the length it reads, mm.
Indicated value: 45.37 mm
